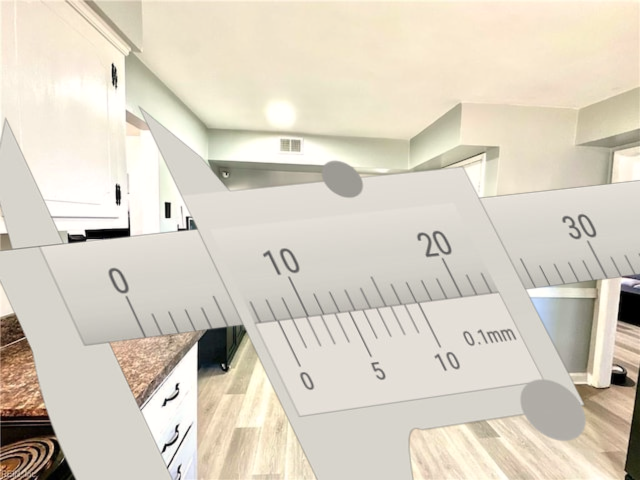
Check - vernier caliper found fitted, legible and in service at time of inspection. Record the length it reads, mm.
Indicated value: 8.1 mm
